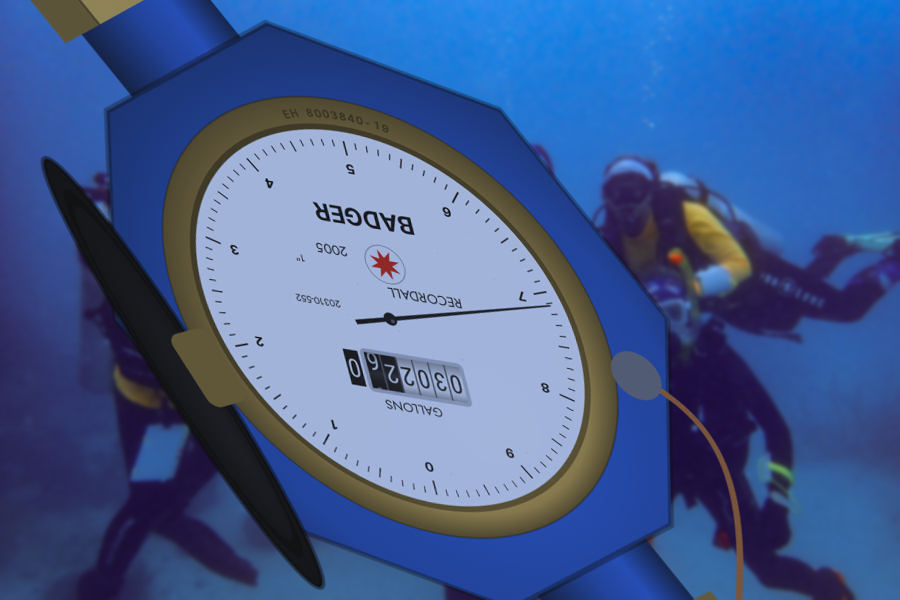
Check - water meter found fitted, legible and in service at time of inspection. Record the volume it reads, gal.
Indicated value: 302257.1 gal
